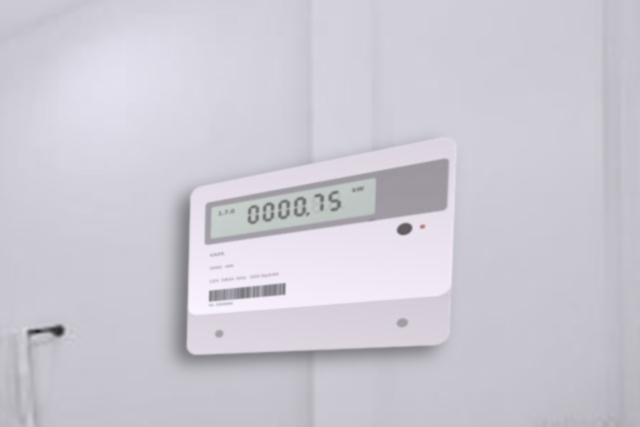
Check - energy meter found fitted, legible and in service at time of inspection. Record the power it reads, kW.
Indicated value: 0.75 kW
